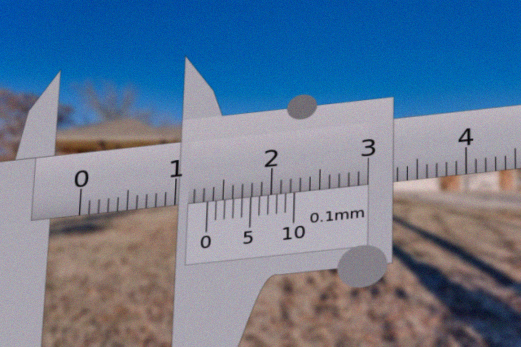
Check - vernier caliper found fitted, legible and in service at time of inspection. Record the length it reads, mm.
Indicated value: 13.4 mm
